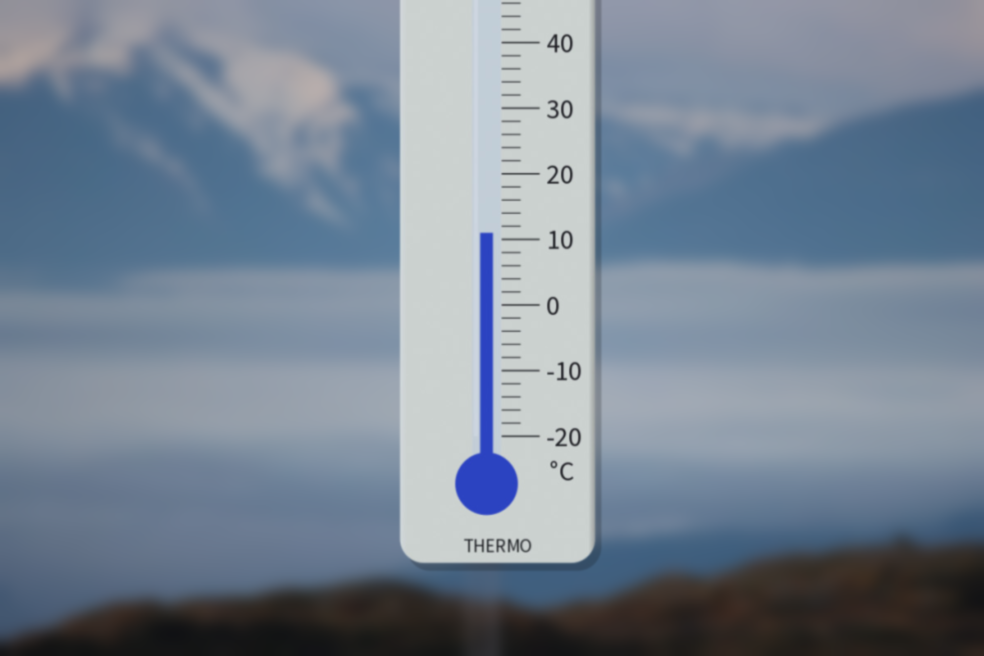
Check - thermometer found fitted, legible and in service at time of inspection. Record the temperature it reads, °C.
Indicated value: 11 °C
